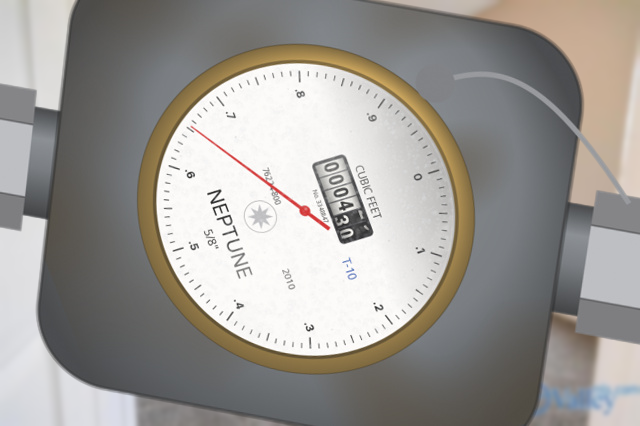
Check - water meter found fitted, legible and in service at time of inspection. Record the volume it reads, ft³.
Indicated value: 429.65 ft³
